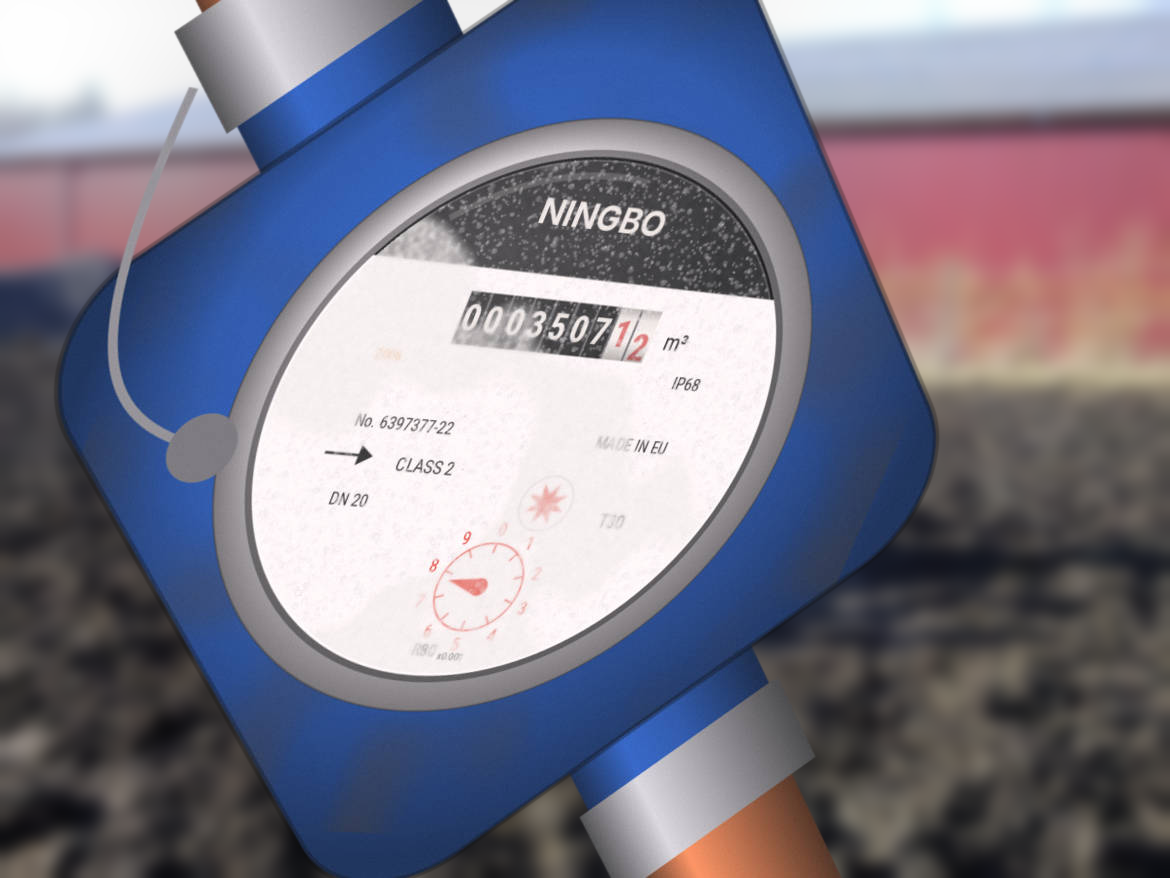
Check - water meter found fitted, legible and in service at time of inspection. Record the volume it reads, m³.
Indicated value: 3507.117 m³
